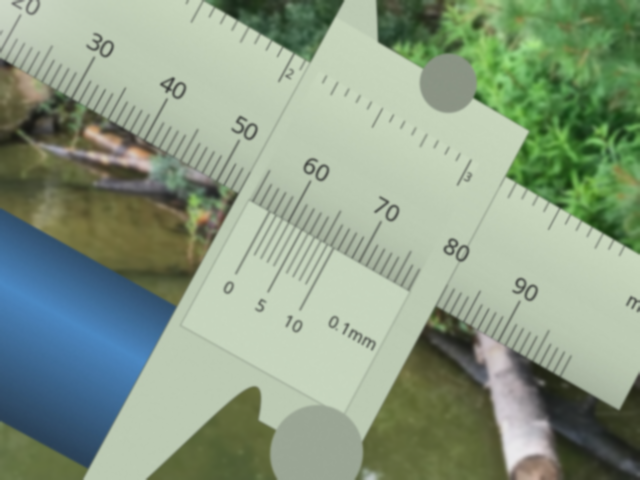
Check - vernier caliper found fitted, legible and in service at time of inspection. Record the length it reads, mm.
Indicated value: 57.4 mm
